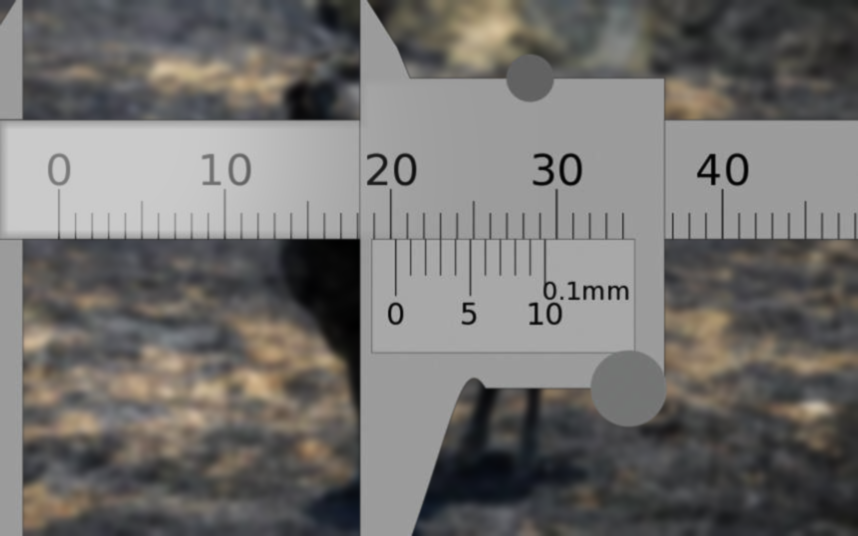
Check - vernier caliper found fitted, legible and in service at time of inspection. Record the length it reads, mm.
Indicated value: 20.3 mm
